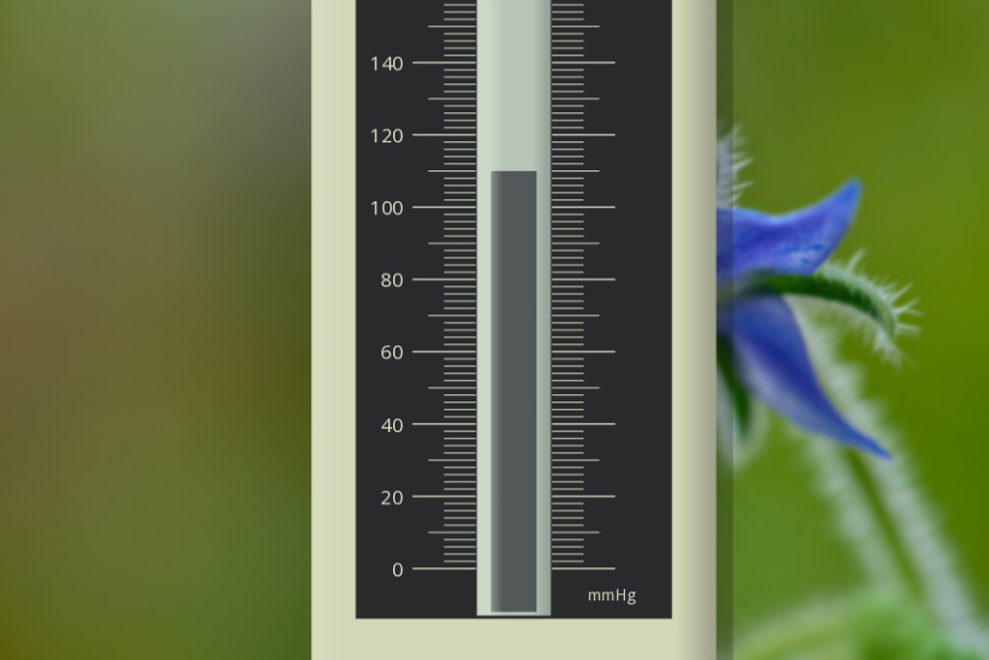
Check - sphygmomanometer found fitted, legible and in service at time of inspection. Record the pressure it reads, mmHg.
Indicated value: 110 mmHg
